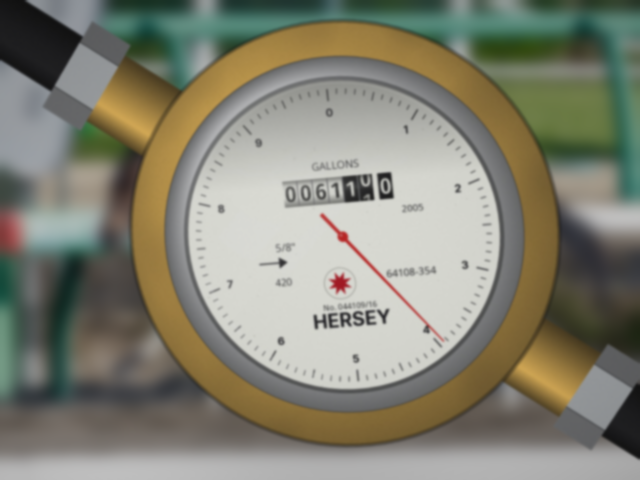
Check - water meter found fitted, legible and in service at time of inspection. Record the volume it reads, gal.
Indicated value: 61103.9 gal
